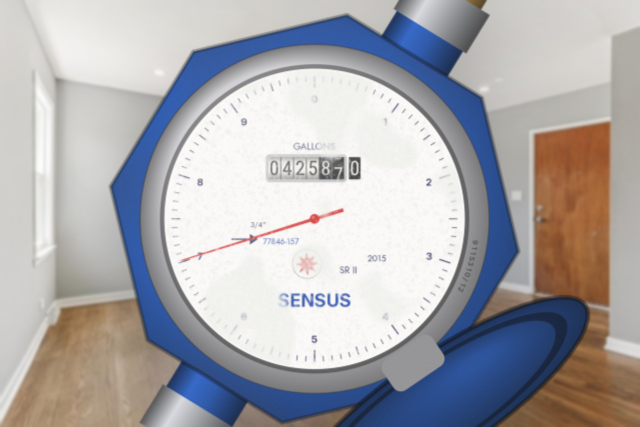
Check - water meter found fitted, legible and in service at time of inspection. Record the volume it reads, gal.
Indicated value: 425867.0 gal
